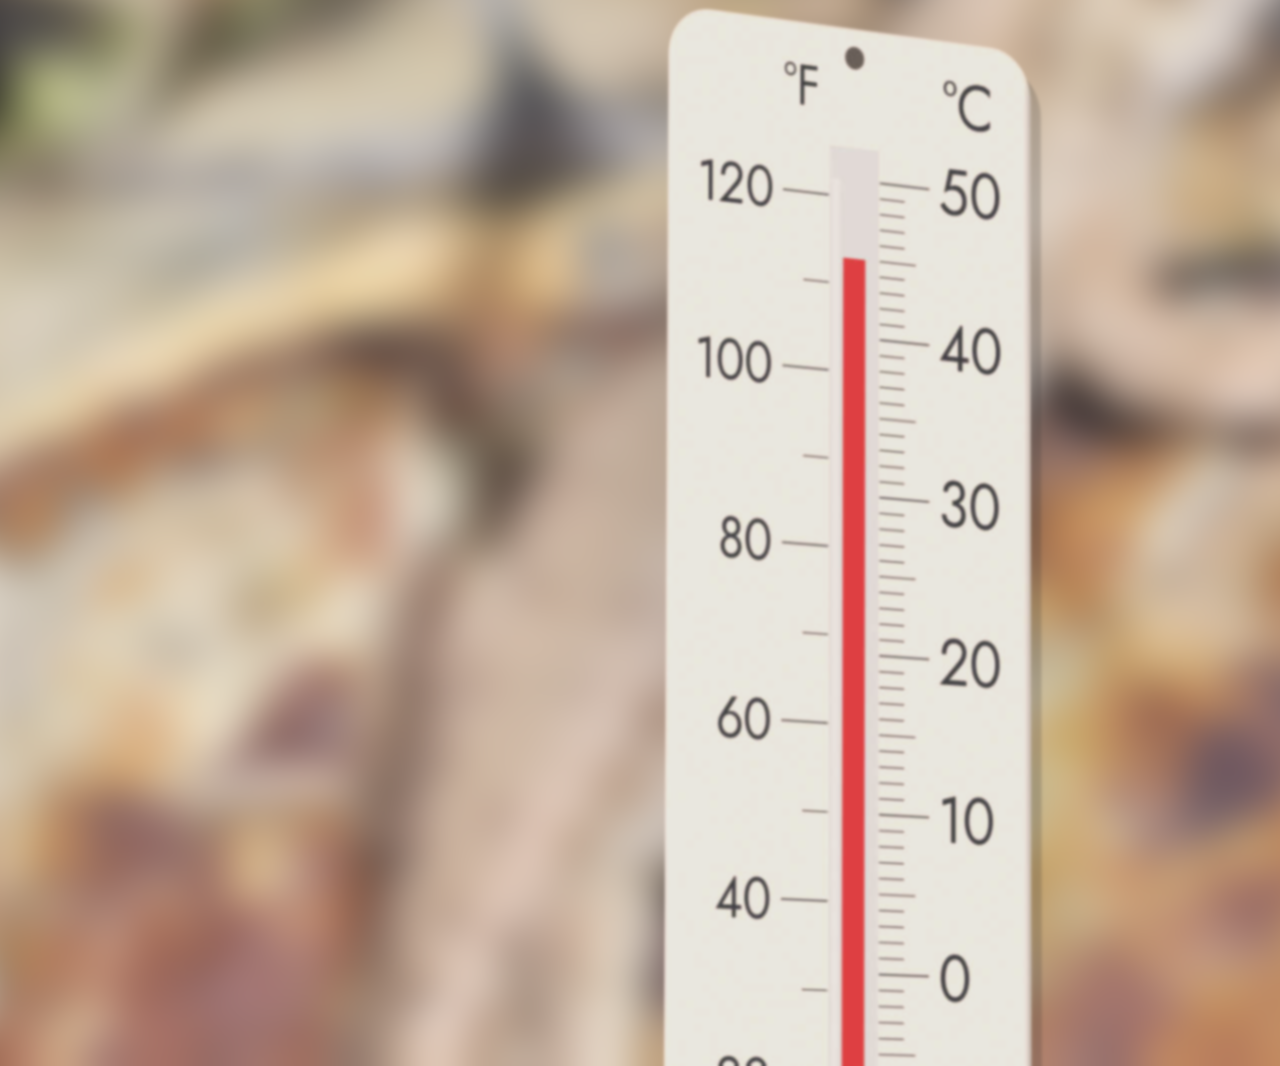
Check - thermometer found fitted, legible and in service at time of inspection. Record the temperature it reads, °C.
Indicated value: 45 °C
